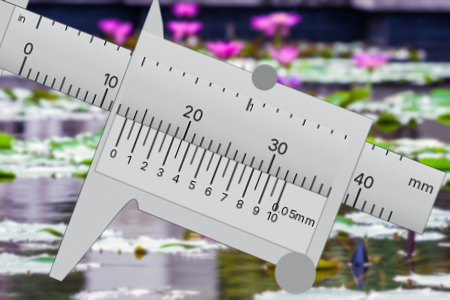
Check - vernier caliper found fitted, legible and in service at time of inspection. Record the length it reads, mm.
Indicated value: 13.2 mm
